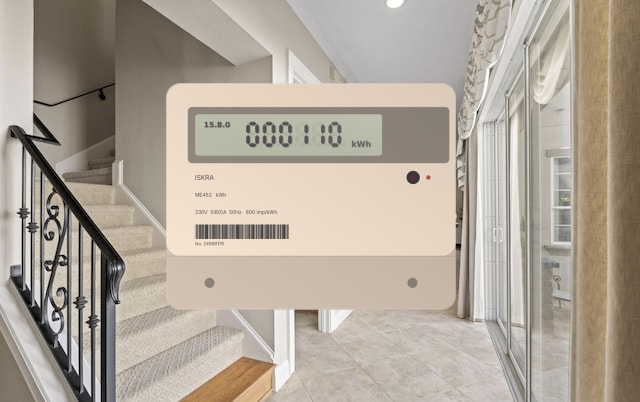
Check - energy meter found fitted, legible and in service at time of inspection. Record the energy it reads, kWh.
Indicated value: 110 kWh
